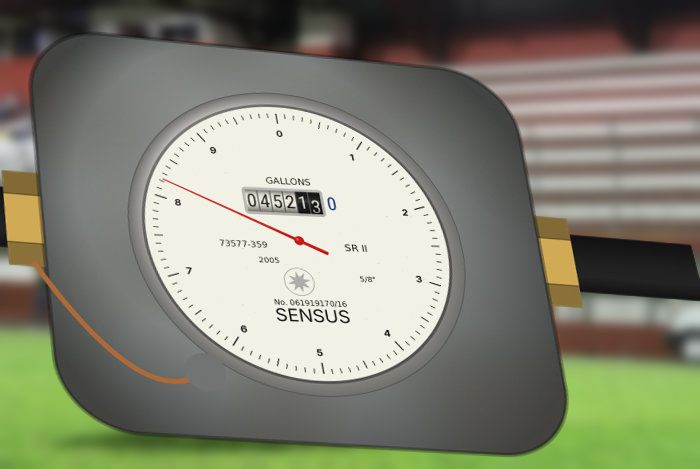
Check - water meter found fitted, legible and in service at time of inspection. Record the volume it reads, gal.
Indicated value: 452128.2 gal
